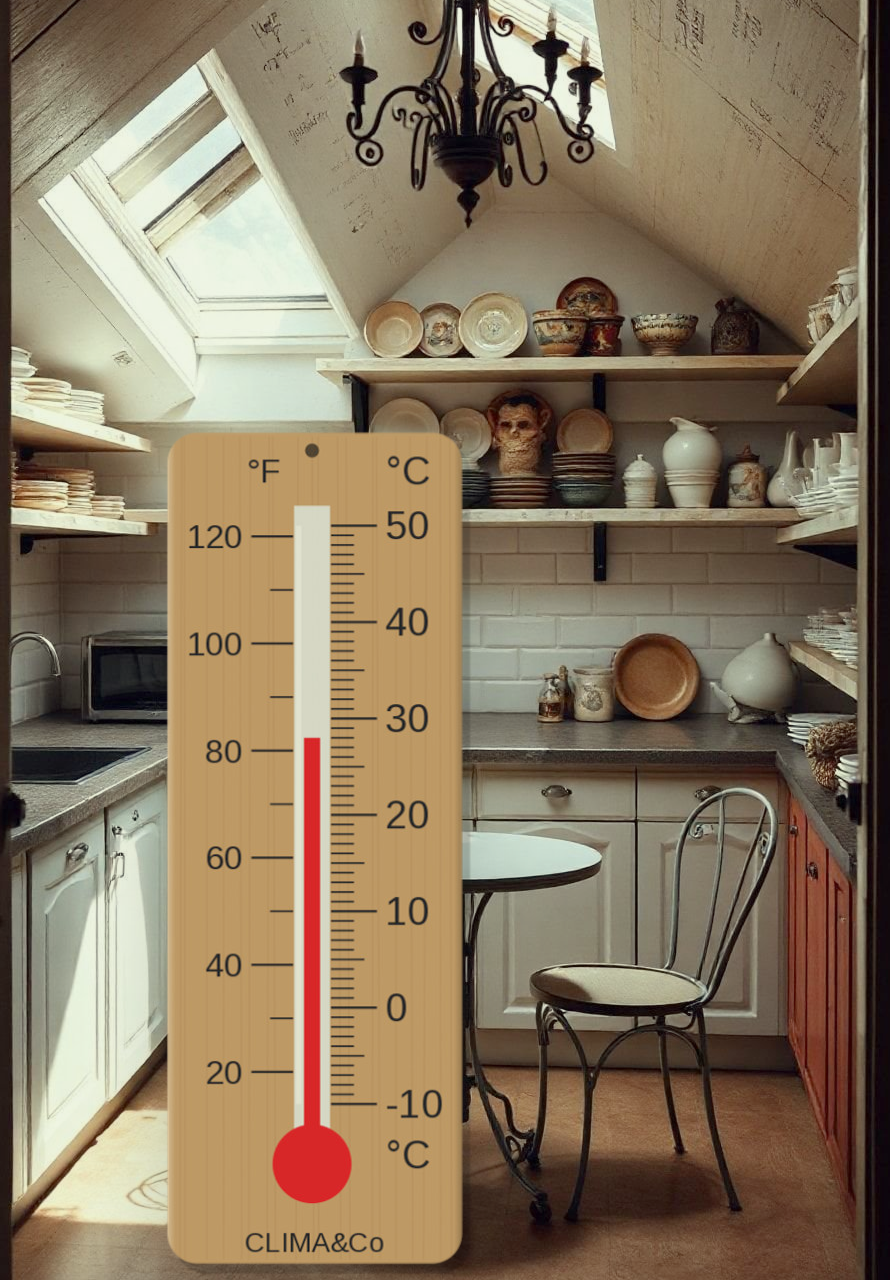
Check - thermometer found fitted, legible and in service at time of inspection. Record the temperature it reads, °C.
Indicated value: 28 °C
